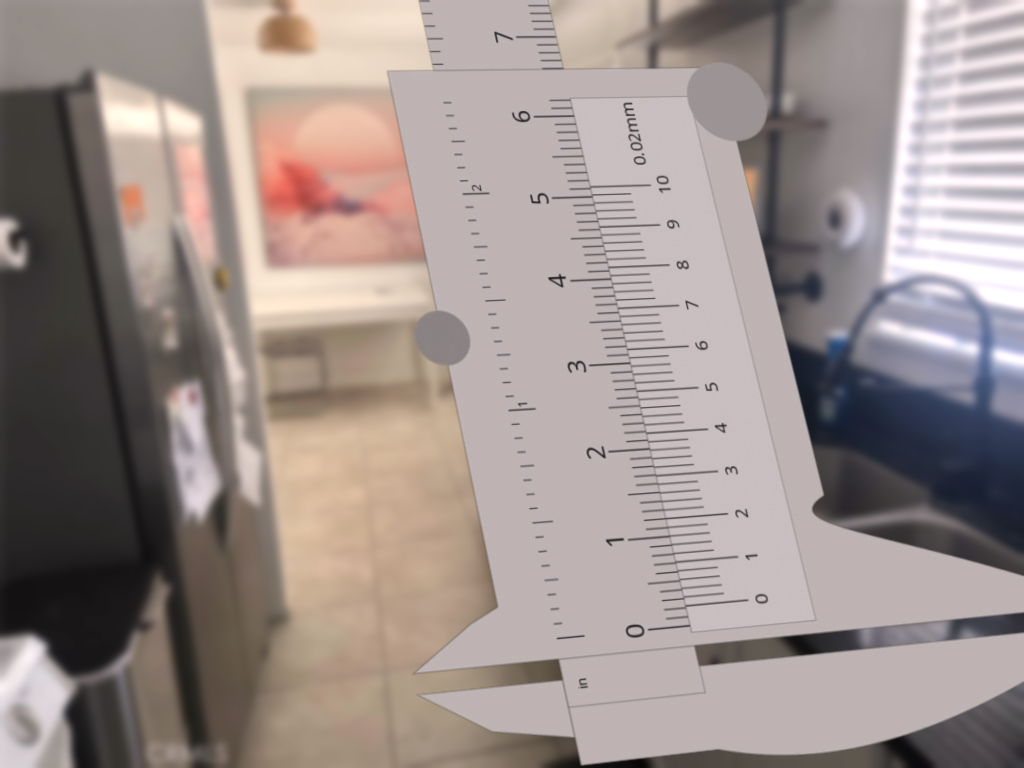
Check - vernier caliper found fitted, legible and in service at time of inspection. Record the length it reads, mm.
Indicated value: 2.2 mm
